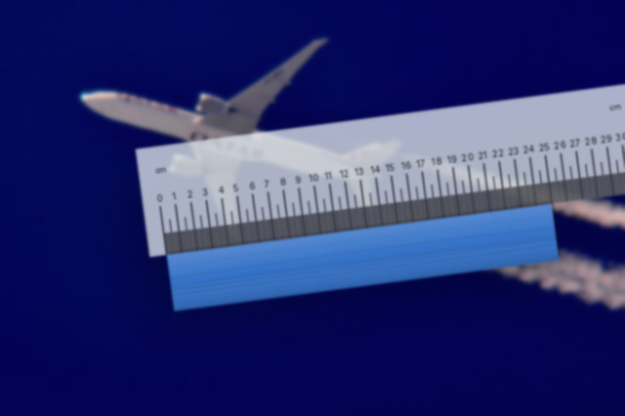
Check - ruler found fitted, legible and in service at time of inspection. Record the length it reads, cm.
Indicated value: 25 cm
